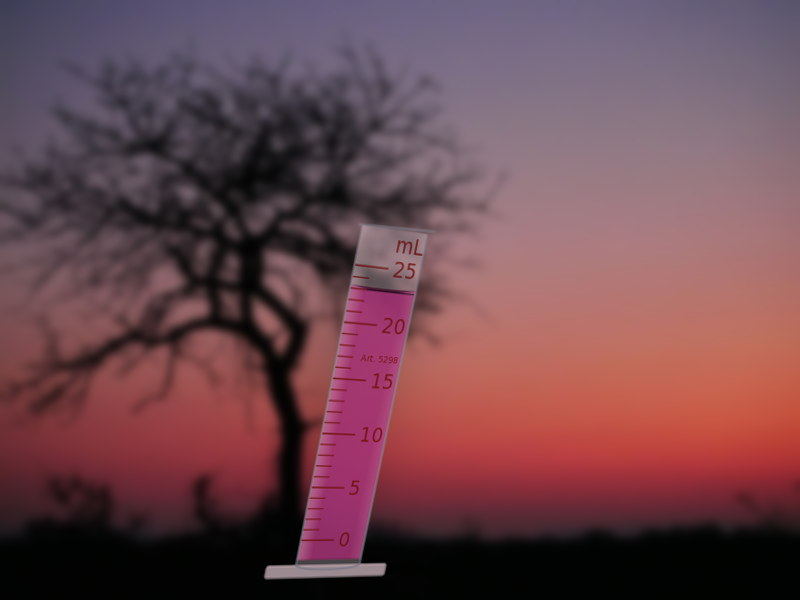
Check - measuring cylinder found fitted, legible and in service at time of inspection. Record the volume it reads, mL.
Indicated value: 23 mL
